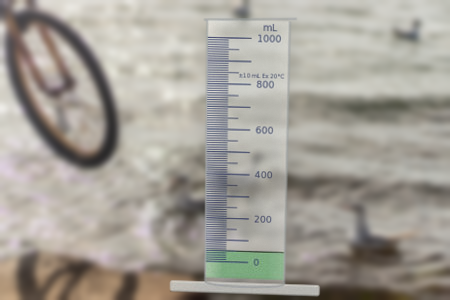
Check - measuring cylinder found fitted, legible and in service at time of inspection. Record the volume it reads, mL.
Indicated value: 50 mL
